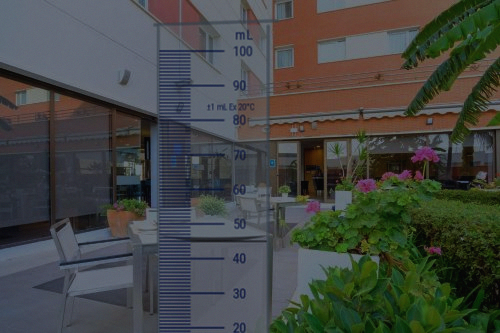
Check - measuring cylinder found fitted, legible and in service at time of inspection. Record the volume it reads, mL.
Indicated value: 45 mL
